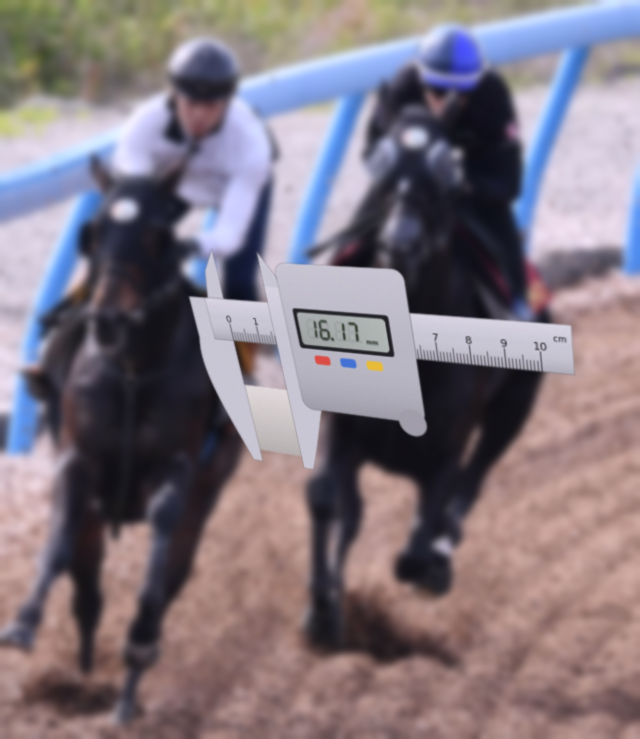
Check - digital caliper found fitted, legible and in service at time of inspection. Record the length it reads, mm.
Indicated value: 16.17 mm
